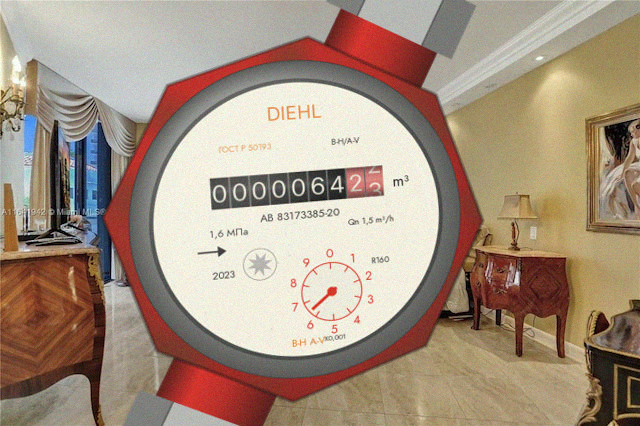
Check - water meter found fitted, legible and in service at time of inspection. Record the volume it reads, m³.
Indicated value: 64.226 m³
